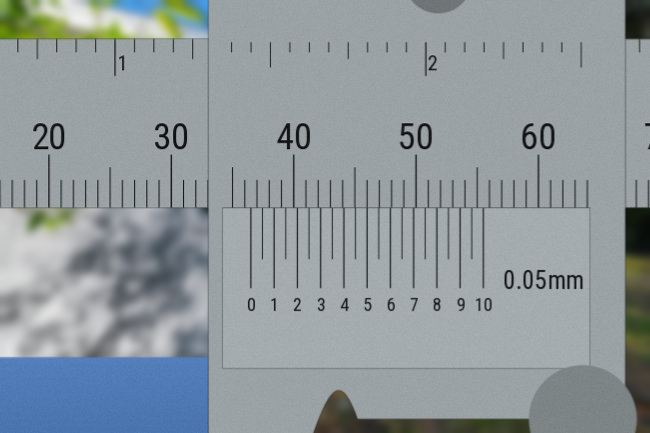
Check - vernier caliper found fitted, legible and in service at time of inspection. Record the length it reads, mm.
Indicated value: 36.5 mm
